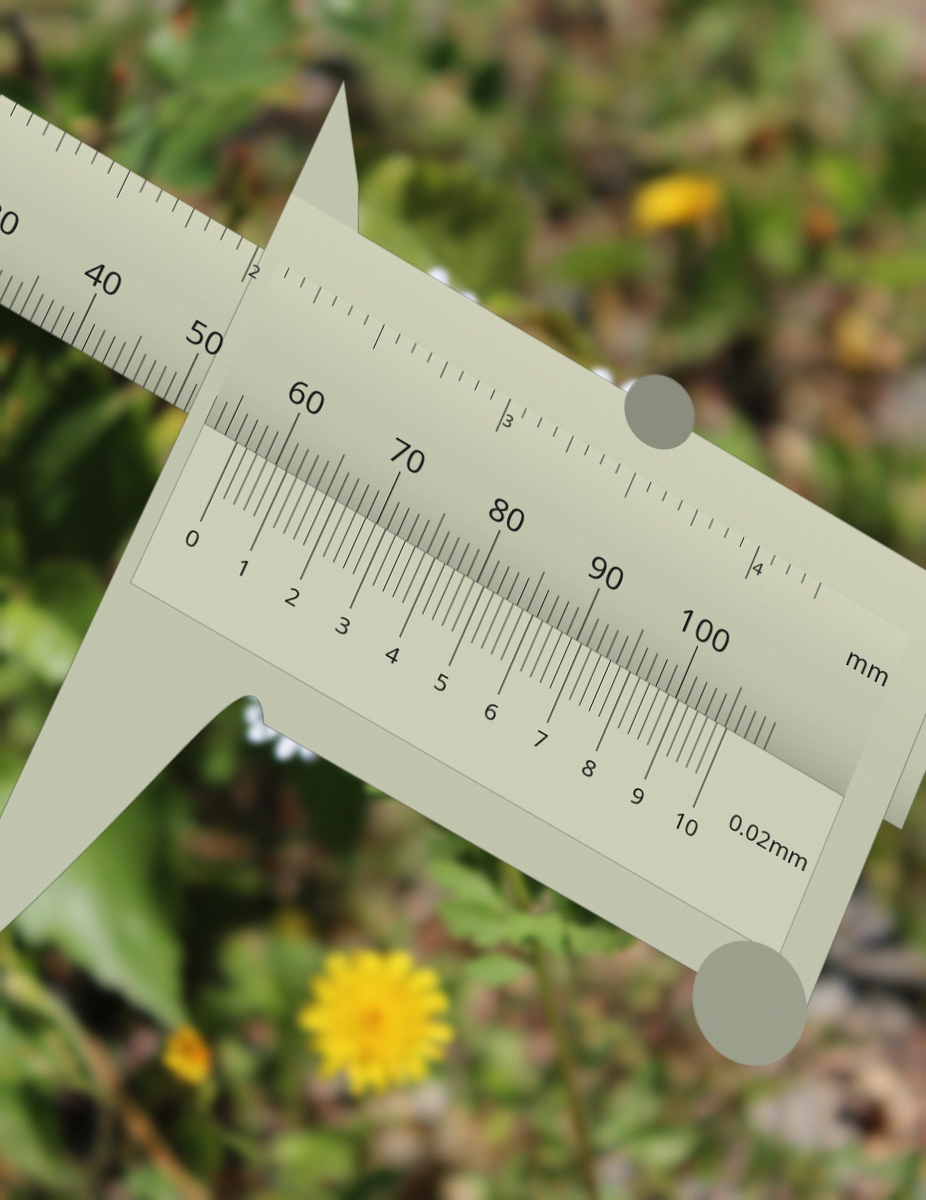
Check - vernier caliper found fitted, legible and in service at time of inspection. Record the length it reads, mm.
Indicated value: 56.2 mm
